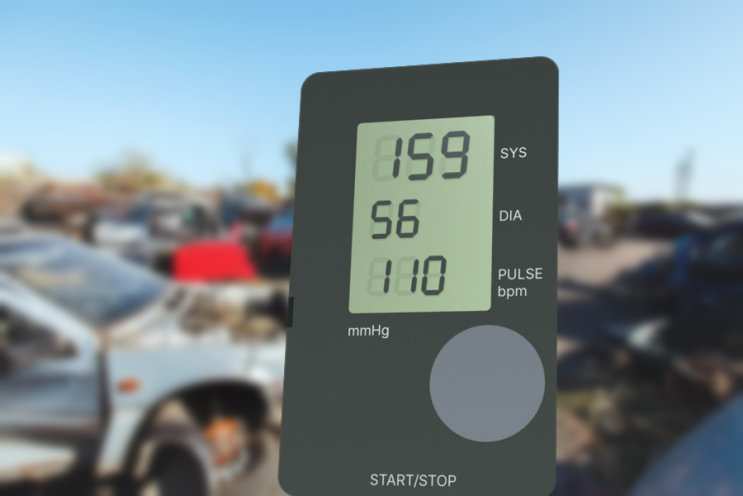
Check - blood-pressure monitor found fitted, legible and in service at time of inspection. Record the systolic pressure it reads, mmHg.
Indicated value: 159 mmHg
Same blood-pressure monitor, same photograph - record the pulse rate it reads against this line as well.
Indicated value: 110 bpm
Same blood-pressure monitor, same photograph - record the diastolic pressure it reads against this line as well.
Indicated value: 56 mmHg
